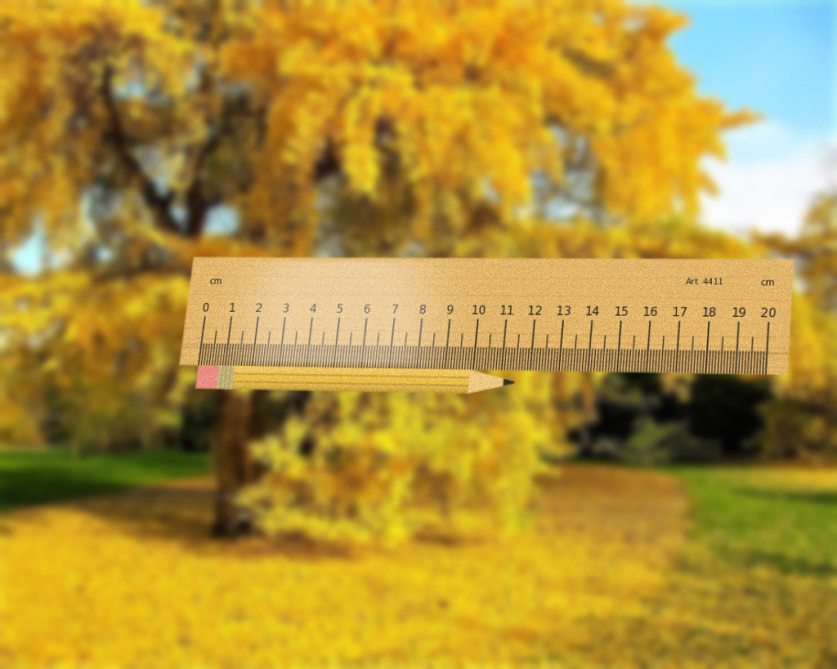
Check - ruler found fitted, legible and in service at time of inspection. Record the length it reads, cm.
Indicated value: 11.5 cm
